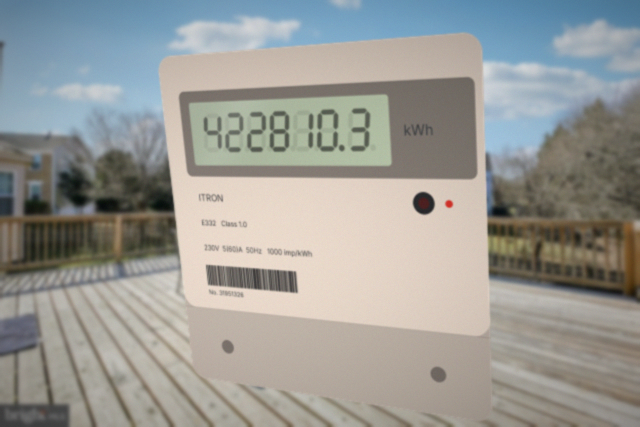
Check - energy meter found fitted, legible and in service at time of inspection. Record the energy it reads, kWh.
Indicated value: 422810.3 kWh
